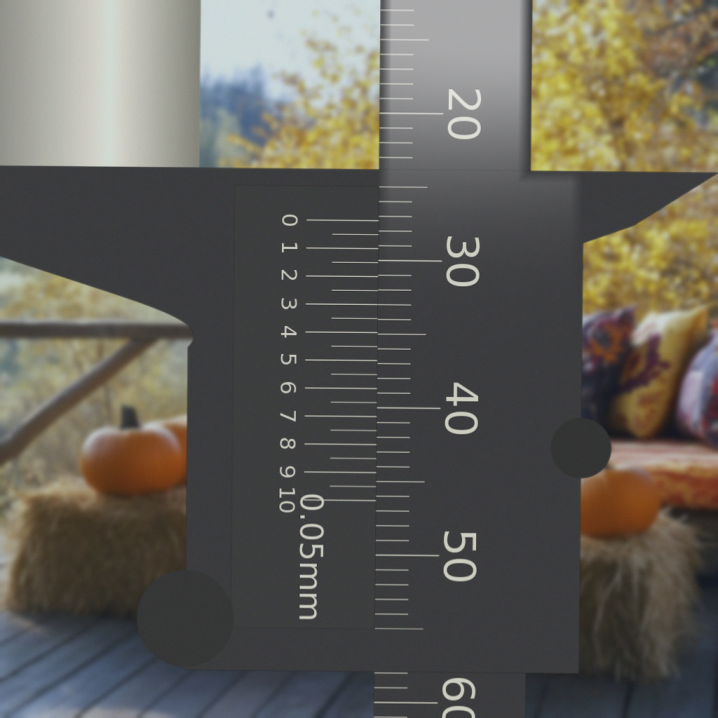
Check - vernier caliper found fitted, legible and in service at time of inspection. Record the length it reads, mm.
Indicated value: 27.3 mm
